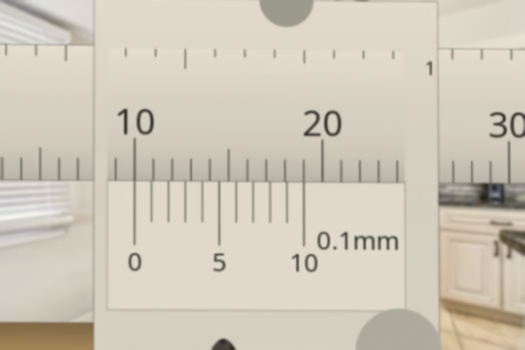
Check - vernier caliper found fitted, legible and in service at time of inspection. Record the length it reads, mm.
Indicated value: 10.0 mm
